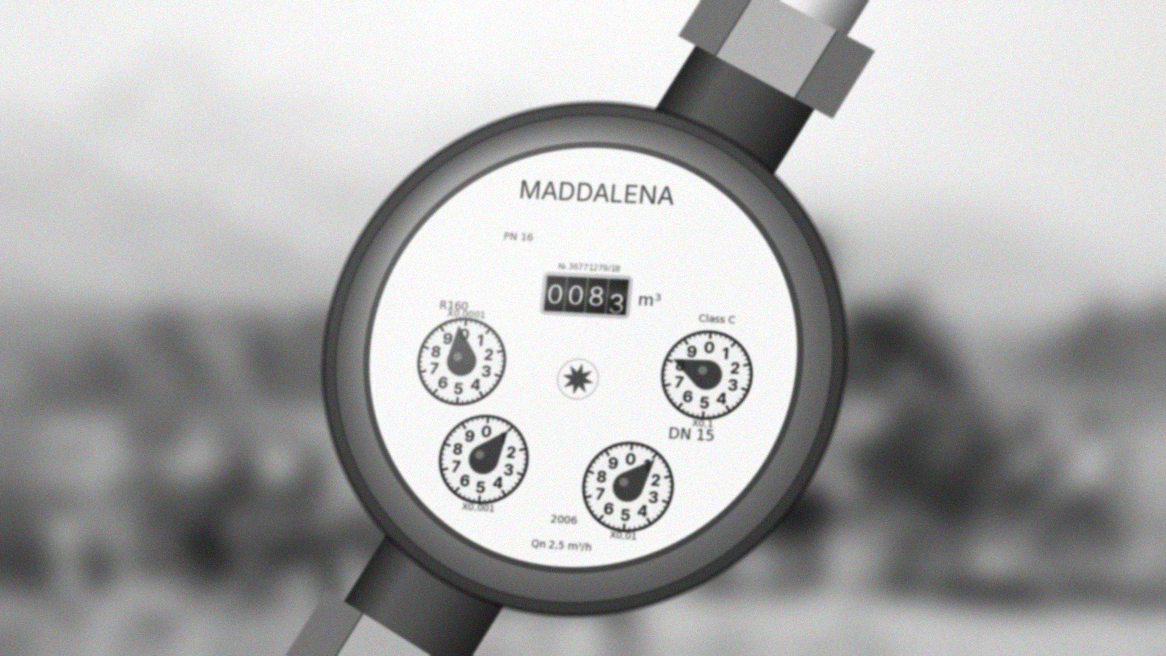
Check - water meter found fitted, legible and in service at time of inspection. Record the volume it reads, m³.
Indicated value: 82.8109 m³
